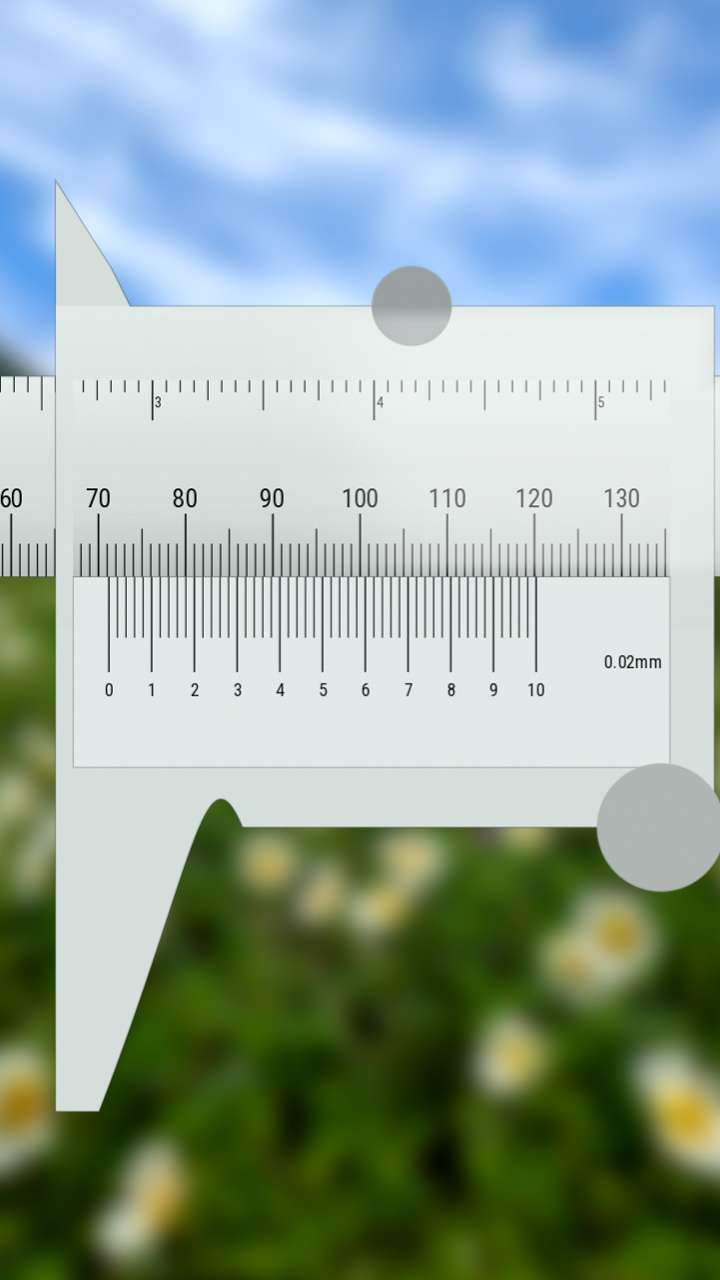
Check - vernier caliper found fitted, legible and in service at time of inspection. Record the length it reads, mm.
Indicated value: 71.2 mm
